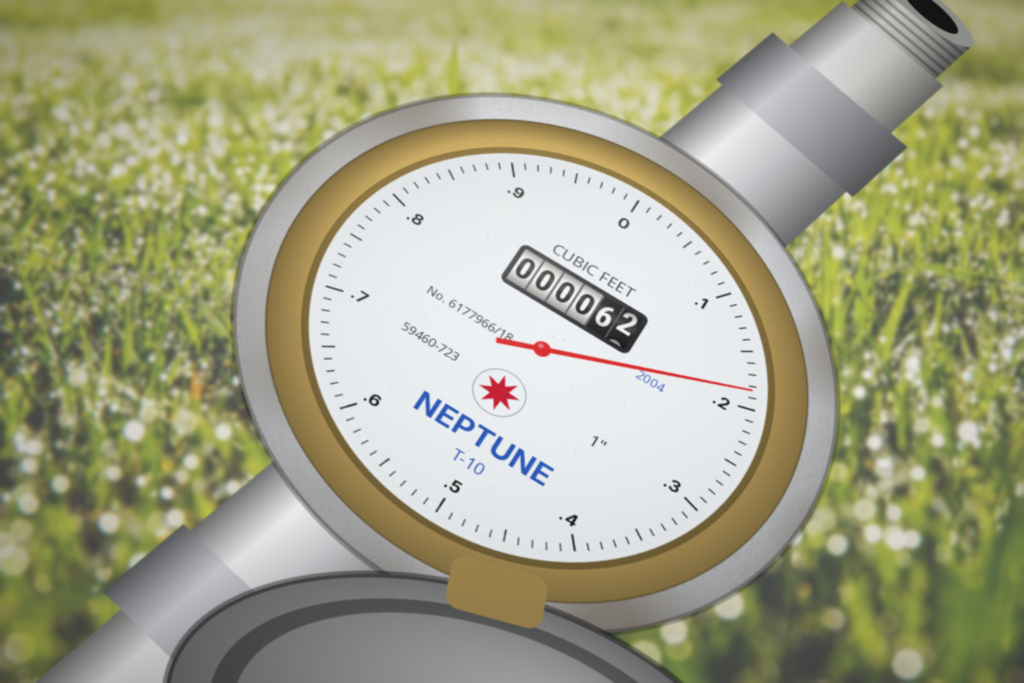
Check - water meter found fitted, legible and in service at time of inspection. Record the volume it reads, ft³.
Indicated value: 62.18 ft³
